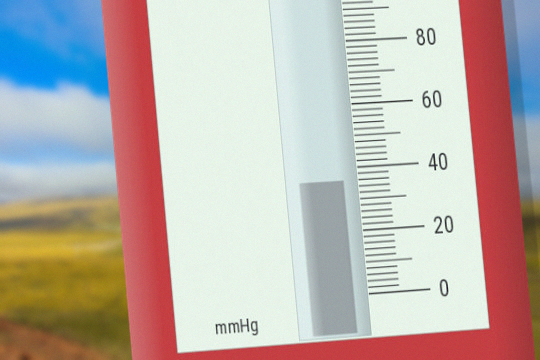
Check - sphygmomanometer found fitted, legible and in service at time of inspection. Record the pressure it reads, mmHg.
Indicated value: 36 mmHg
